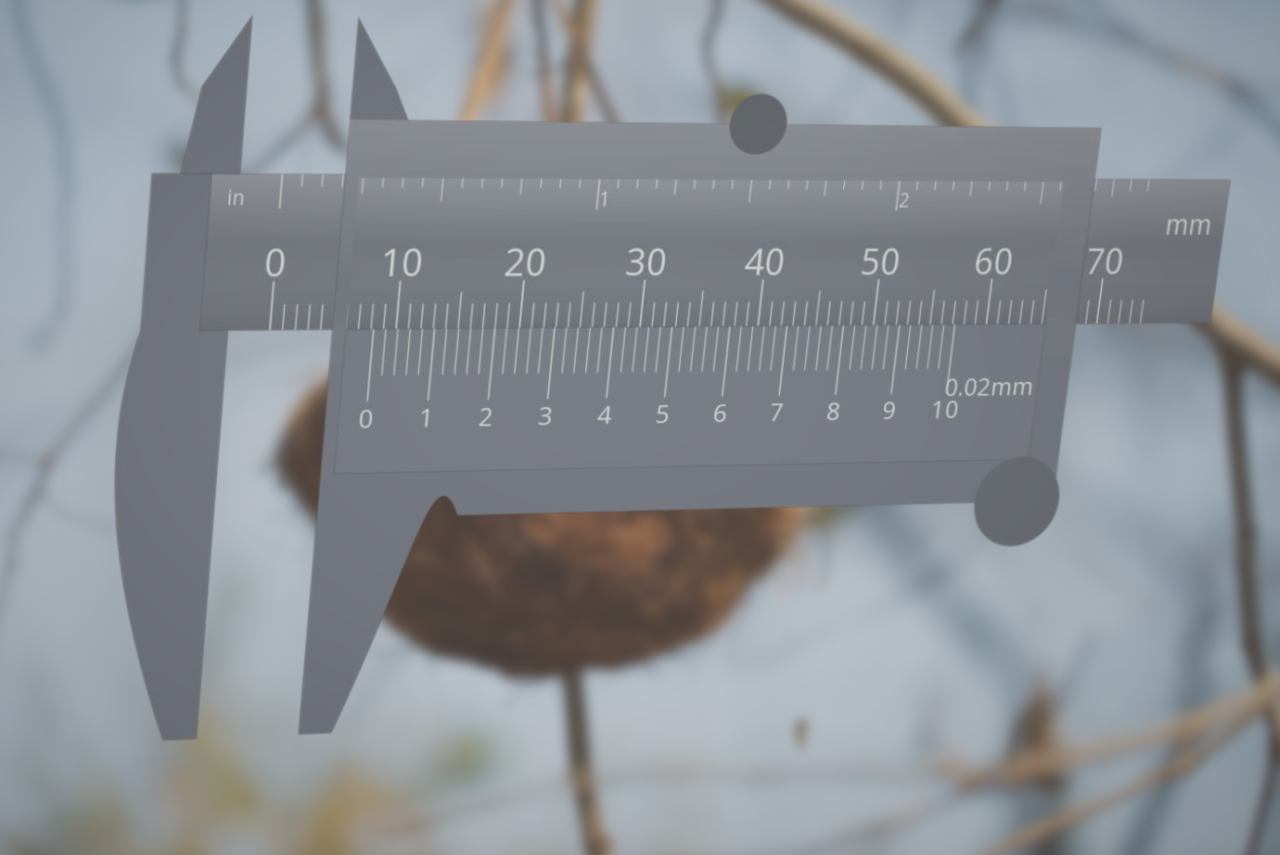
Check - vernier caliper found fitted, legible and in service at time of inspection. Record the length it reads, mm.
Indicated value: 8.2 mm
